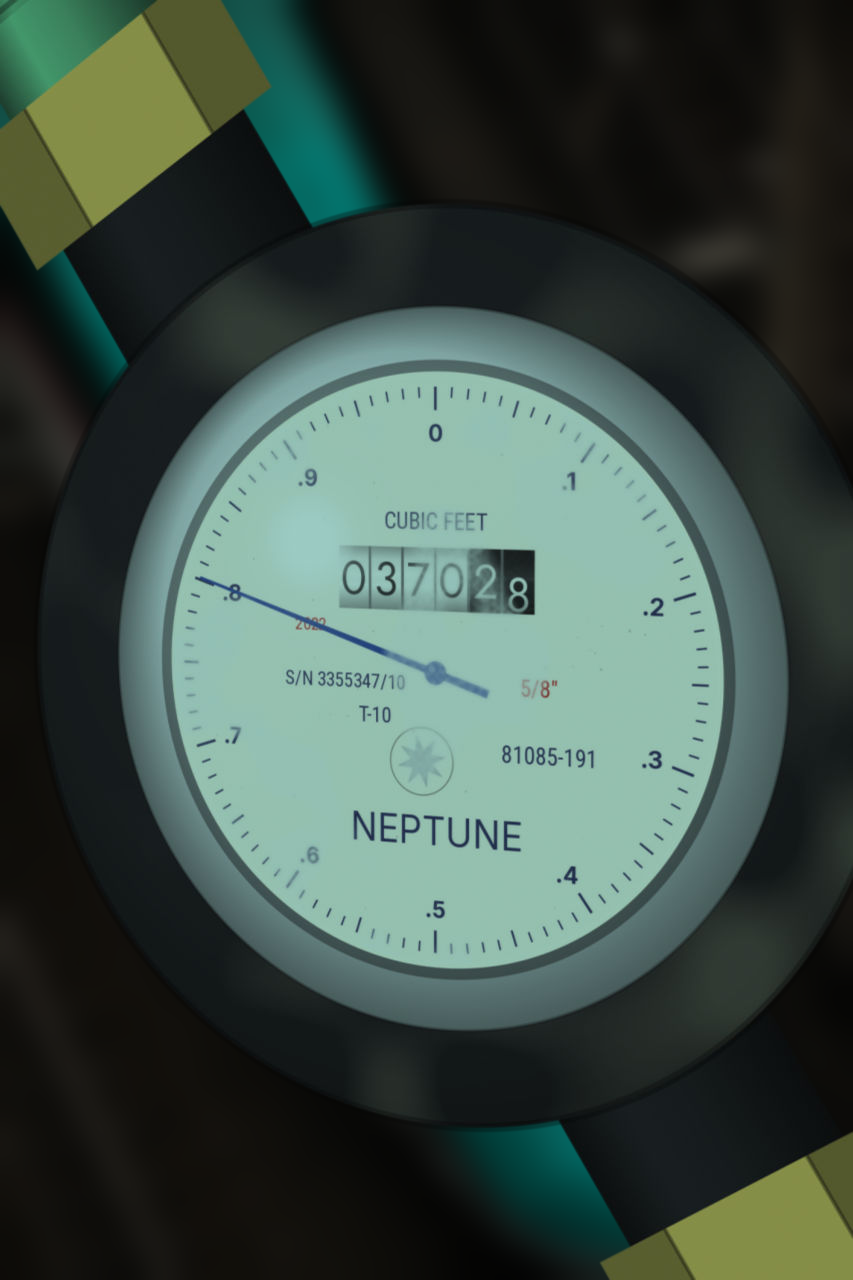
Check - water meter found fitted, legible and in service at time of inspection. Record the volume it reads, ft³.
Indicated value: 37027.80 ft³
